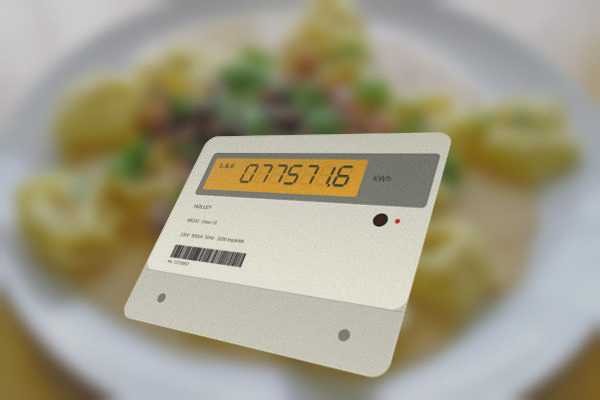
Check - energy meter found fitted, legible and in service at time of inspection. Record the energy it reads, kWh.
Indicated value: 77571.6 kWh
